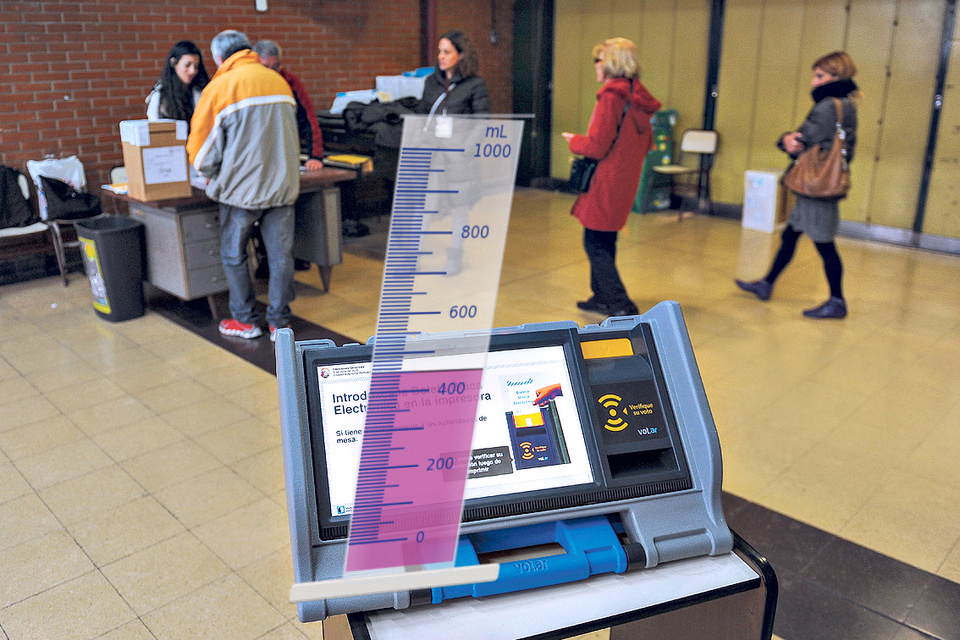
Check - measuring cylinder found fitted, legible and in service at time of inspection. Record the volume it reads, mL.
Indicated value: 450 mL
